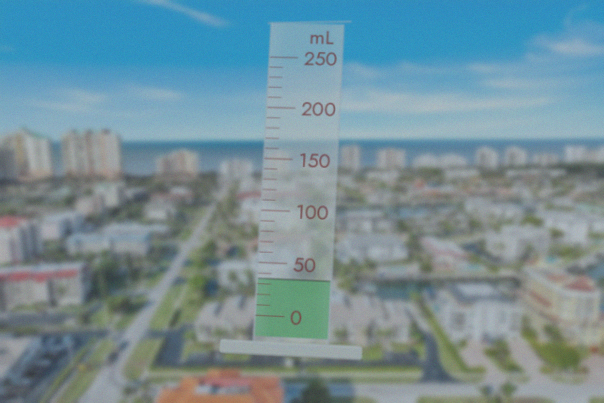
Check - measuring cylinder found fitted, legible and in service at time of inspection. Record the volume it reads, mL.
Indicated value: 35 mL
